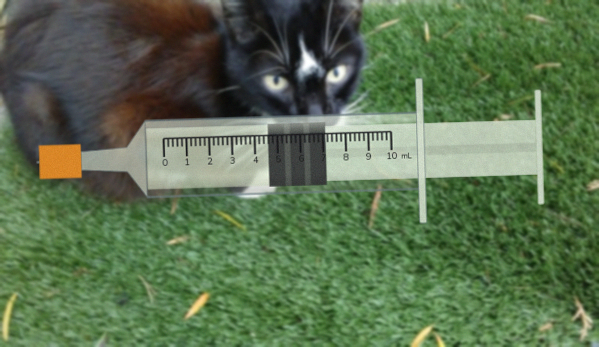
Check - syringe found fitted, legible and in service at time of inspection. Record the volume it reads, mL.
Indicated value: 4.6 mL
